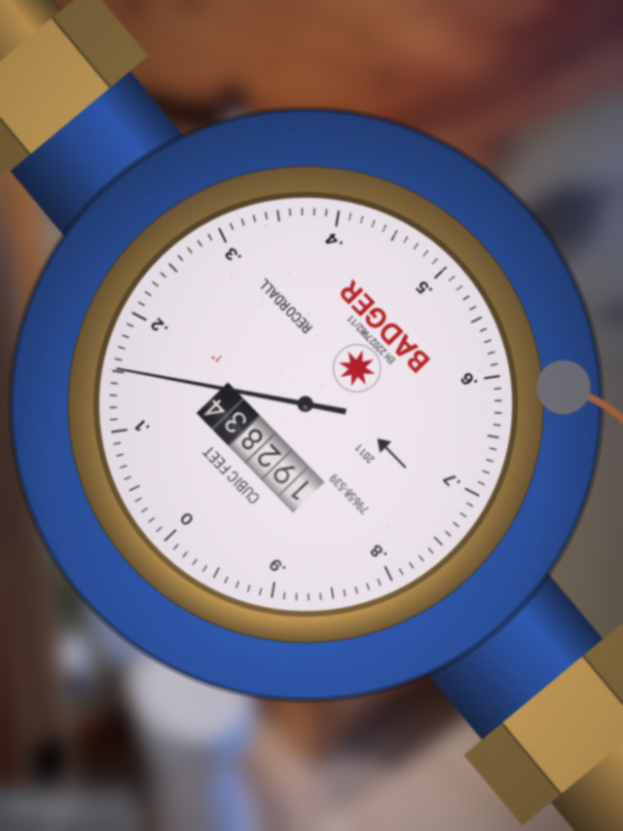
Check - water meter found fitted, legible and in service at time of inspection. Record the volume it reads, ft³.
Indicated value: 192834.15 ft³
